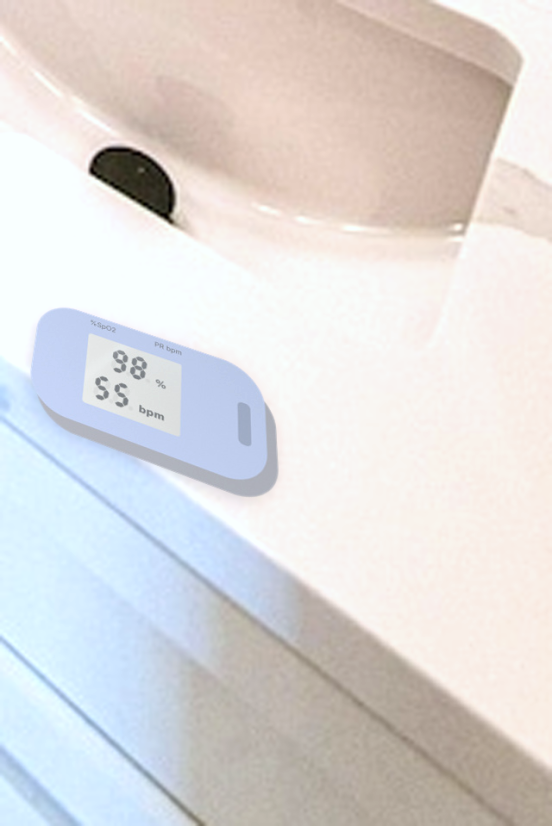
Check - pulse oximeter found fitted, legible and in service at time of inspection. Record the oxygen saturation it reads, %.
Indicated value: 98 %
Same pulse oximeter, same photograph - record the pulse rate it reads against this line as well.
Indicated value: 55 bpm
